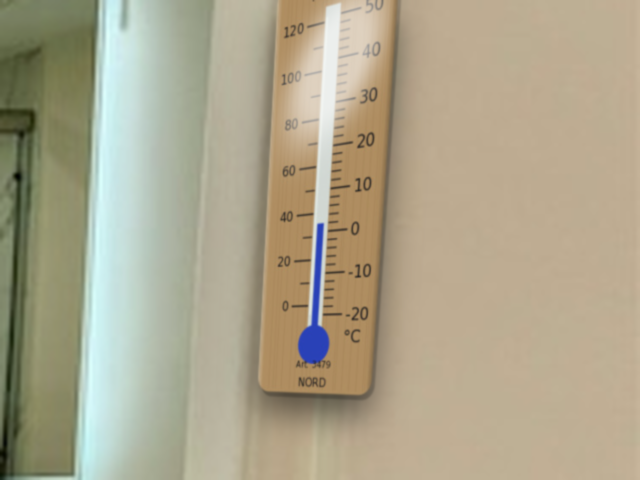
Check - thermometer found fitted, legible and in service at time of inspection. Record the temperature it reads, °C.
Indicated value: 2 °C
